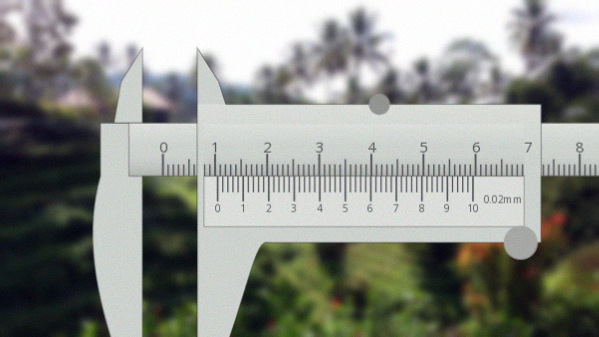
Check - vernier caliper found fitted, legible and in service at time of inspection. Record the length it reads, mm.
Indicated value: 10.5 mm
